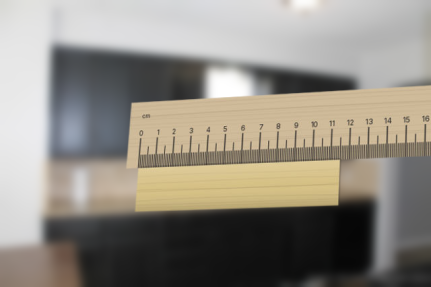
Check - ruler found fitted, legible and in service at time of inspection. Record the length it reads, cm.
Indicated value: 11.5 cm
